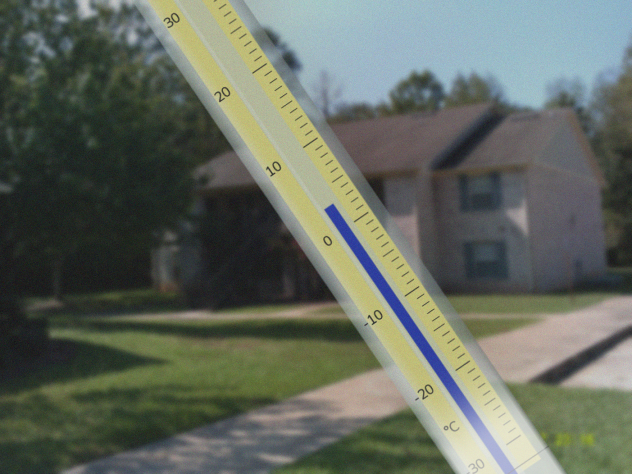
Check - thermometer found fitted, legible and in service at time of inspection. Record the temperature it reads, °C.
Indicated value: 3 °C
